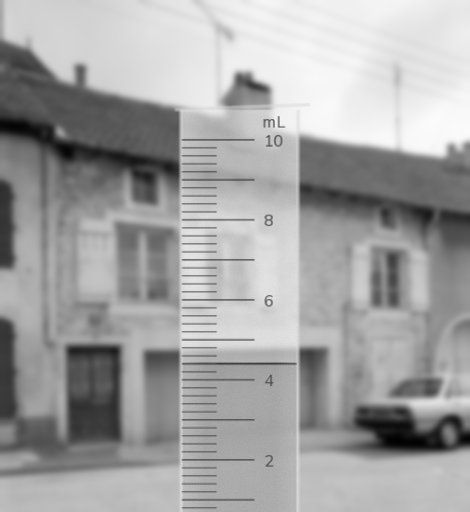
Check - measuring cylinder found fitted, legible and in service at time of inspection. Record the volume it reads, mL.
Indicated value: 4.4 mL
